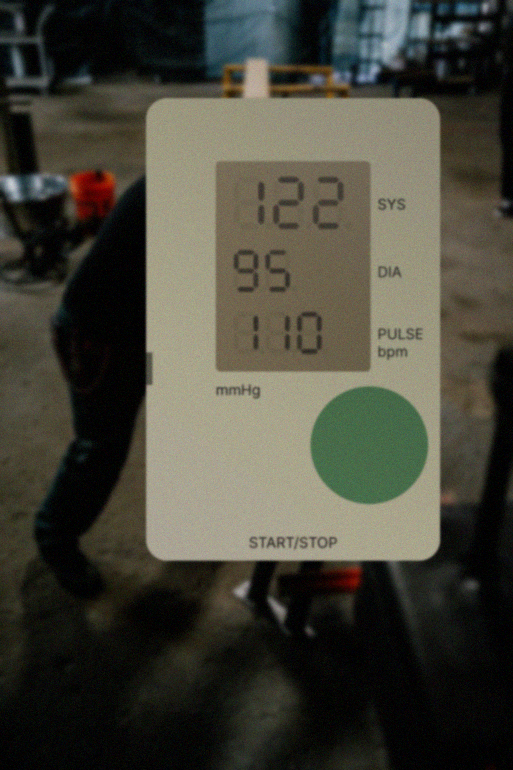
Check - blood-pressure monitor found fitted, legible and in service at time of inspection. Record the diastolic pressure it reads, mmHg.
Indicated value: 95 mmHg
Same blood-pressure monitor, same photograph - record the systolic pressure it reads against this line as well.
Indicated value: 122 mmHg
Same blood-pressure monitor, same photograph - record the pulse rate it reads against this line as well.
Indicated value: 110 bpm
